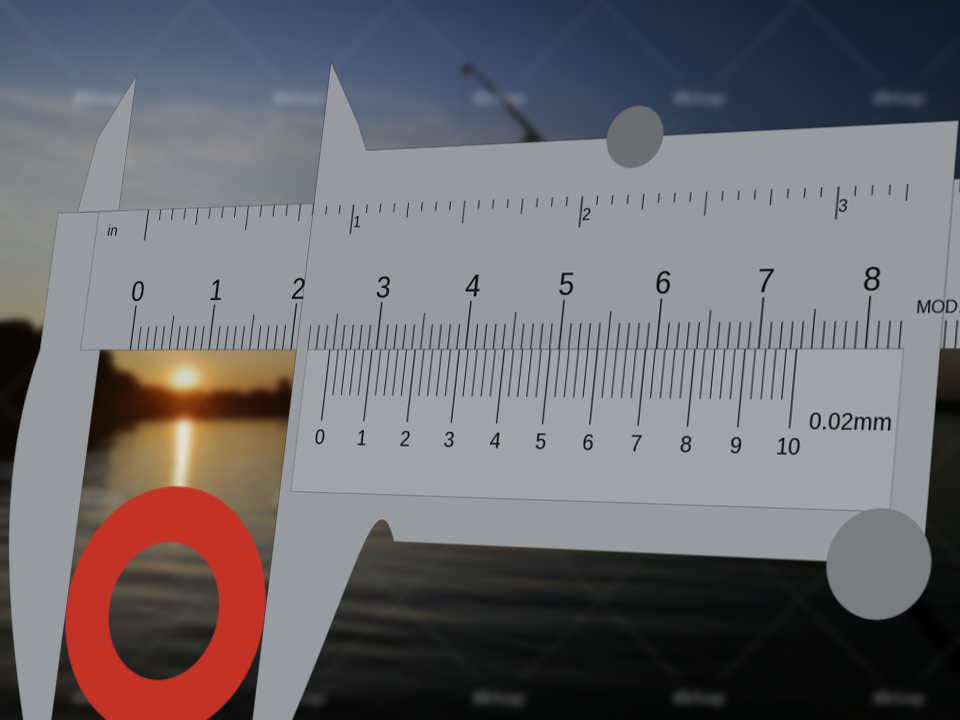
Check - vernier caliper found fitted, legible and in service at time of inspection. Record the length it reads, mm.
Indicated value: 24.6 mm
